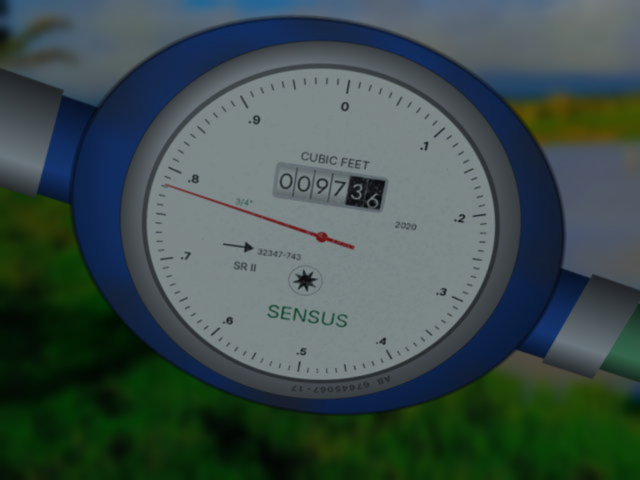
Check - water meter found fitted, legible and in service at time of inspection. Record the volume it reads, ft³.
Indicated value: 9735.78 ft³
